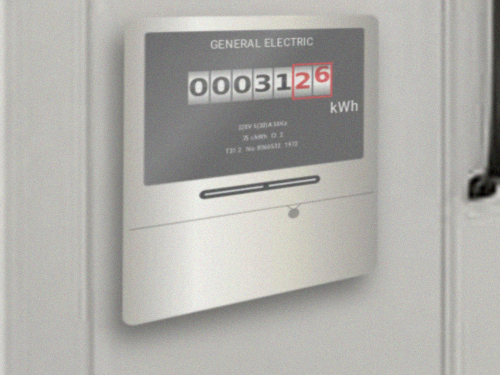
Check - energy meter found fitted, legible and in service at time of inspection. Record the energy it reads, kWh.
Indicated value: 31.26 kWh
